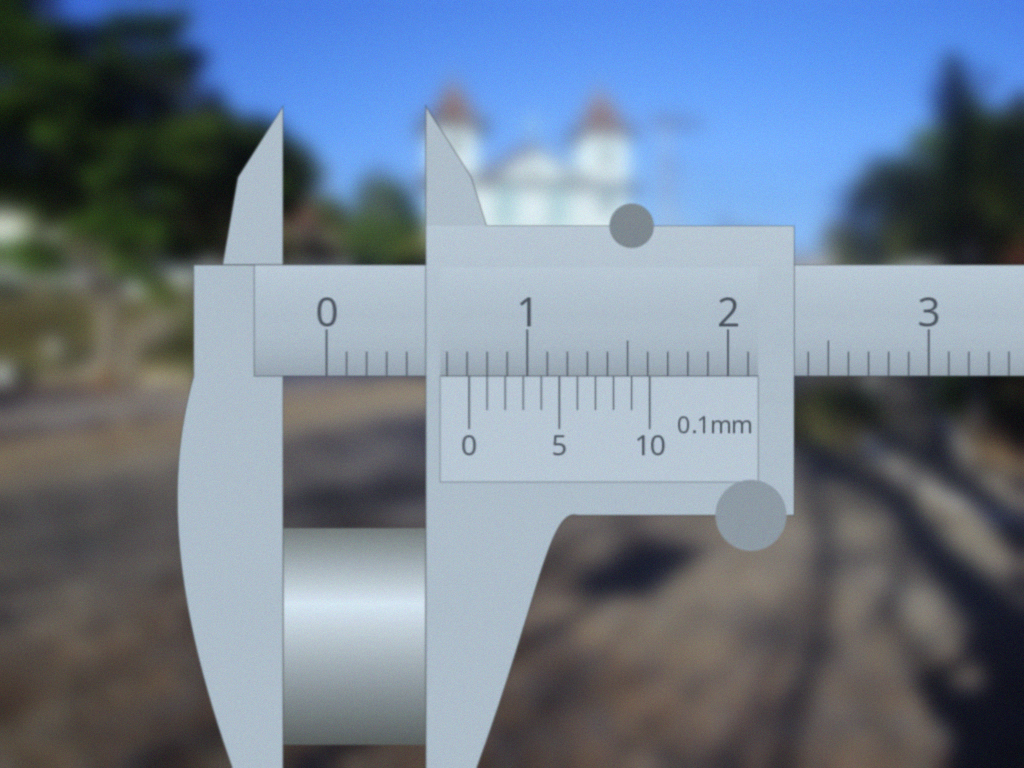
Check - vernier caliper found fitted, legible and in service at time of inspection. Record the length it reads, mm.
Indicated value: 7.1 mm
